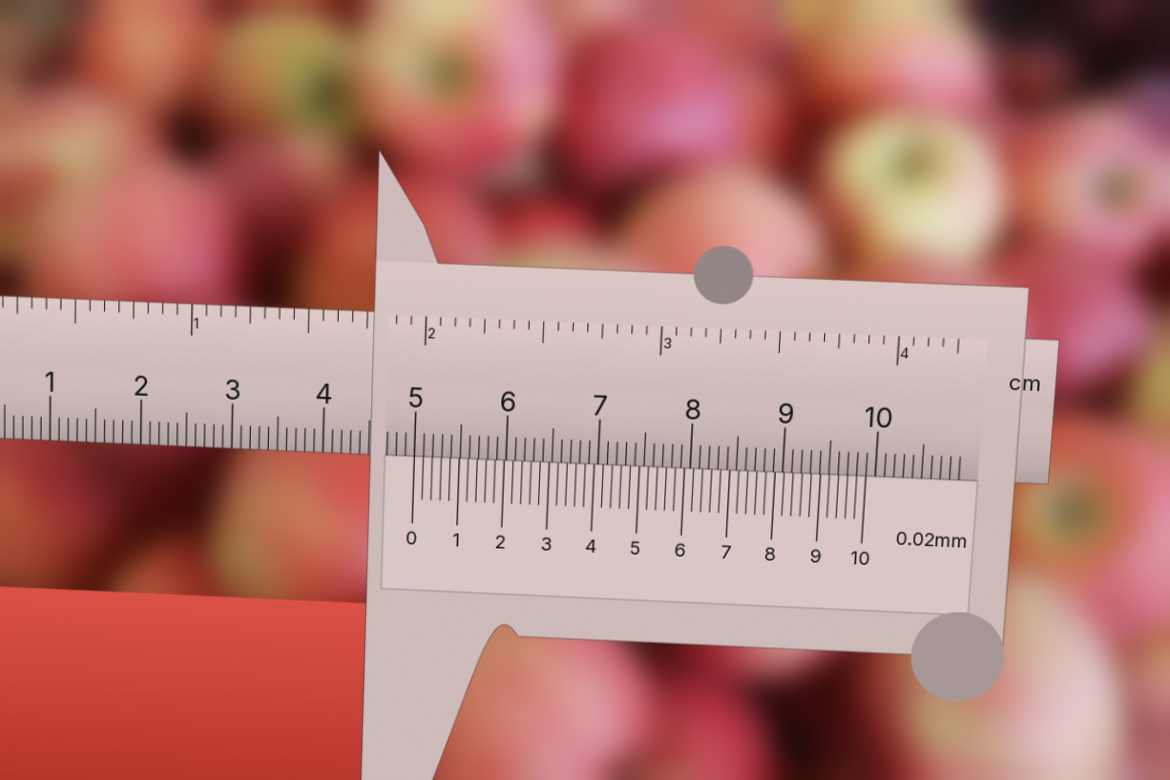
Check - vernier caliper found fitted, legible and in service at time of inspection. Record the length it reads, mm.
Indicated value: 50.0 mm
